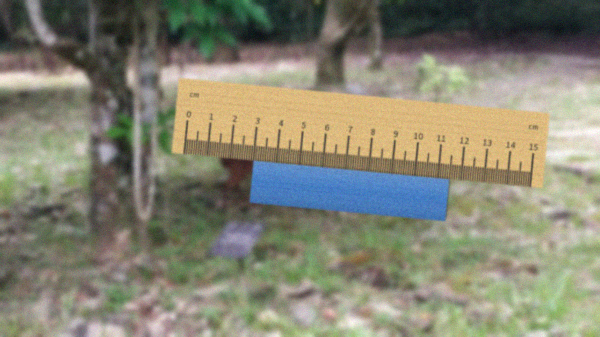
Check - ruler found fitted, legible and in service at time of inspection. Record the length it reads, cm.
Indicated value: 8.5 cm
